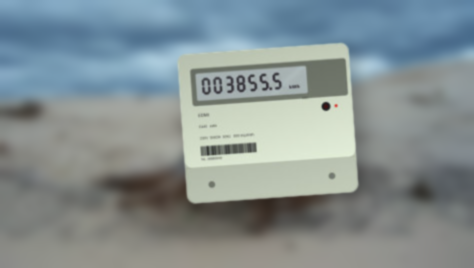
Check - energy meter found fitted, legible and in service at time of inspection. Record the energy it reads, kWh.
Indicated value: 3855.5 kWh
